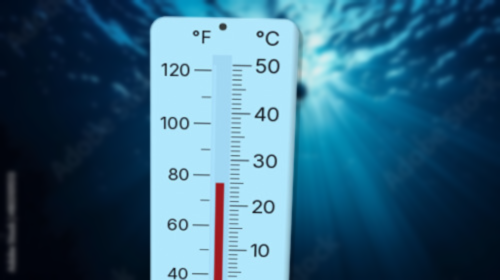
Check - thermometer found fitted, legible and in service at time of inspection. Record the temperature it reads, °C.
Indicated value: 25 °C
